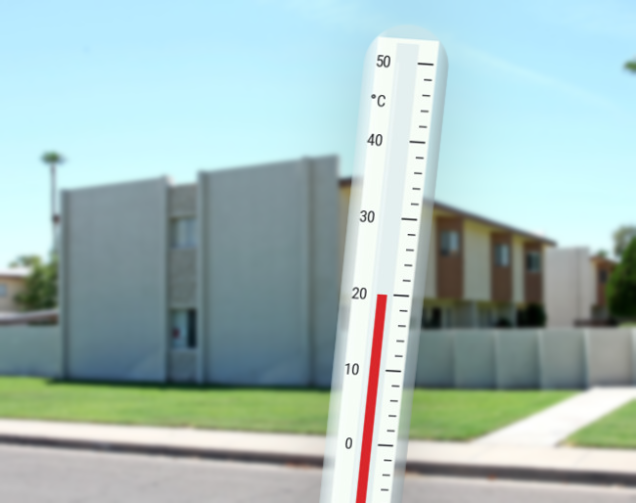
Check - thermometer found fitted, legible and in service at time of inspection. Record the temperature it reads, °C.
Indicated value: 20 °C
